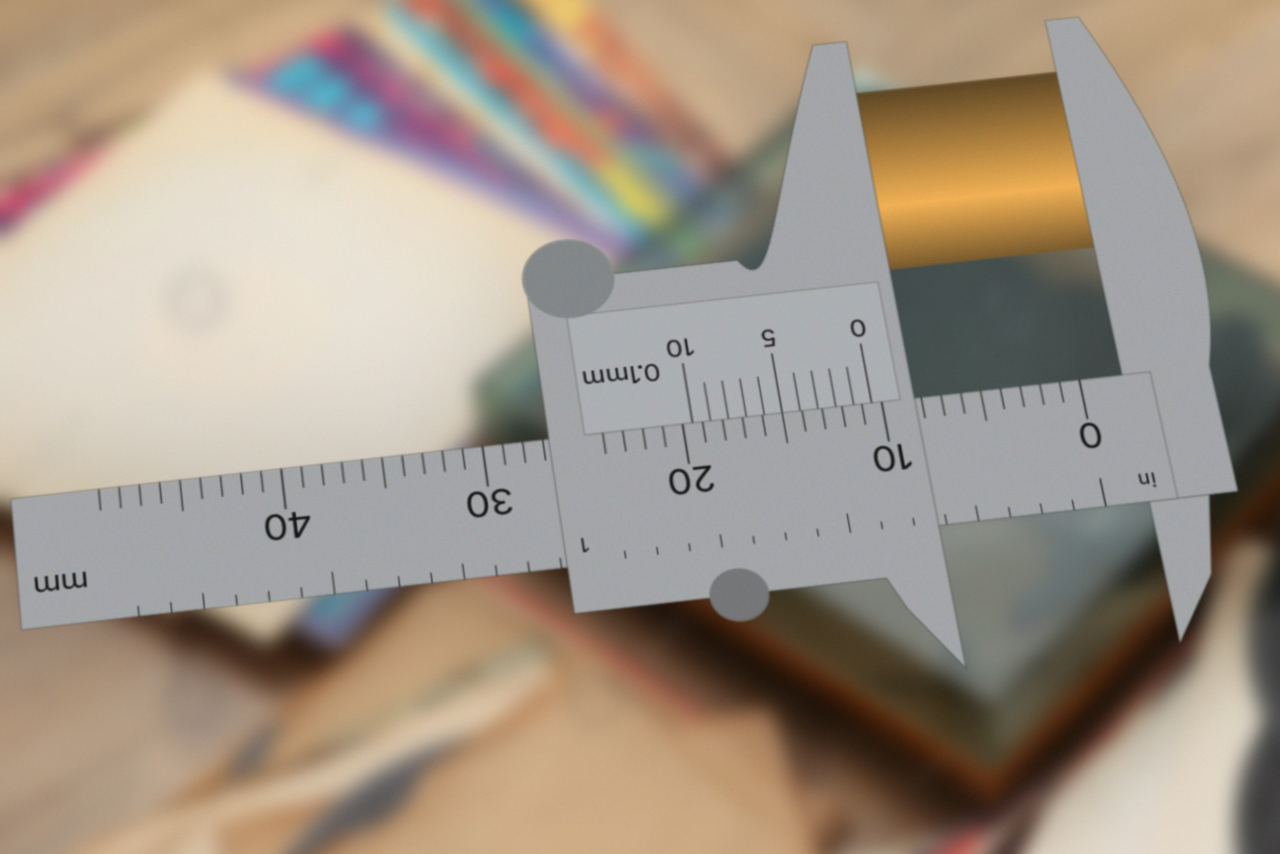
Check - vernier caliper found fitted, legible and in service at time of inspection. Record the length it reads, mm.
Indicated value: 10.5 mm
